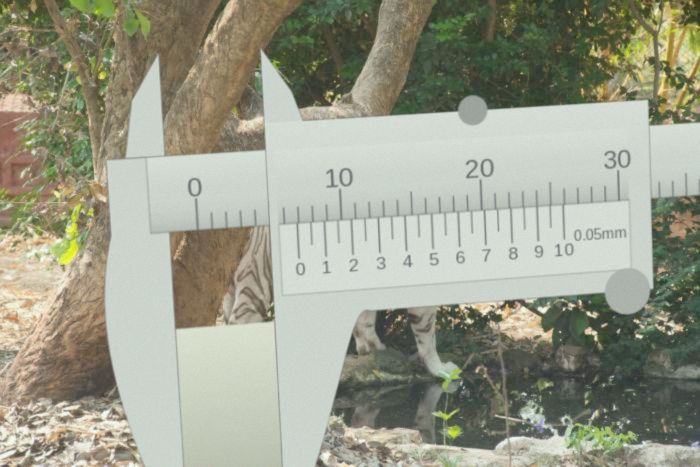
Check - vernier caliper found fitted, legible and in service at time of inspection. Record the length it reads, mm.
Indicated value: 6.9 mm
